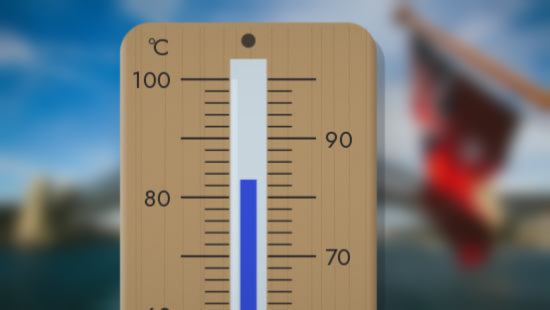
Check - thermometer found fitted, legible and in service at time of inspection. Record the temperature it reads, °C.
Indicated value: 83 °C
